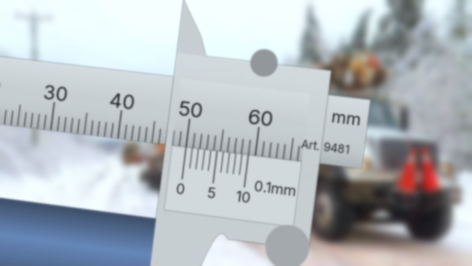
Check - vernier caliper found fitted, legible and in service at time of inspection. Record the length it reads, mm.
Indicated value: 50.0 mm
